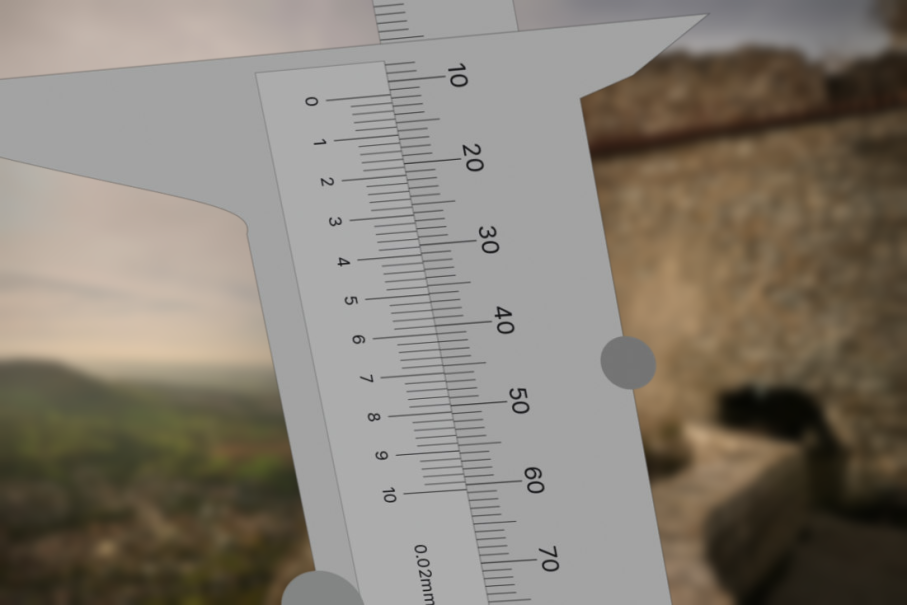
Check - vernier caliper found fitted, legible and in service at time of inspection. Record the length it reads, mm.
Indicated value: 11.6 mm
